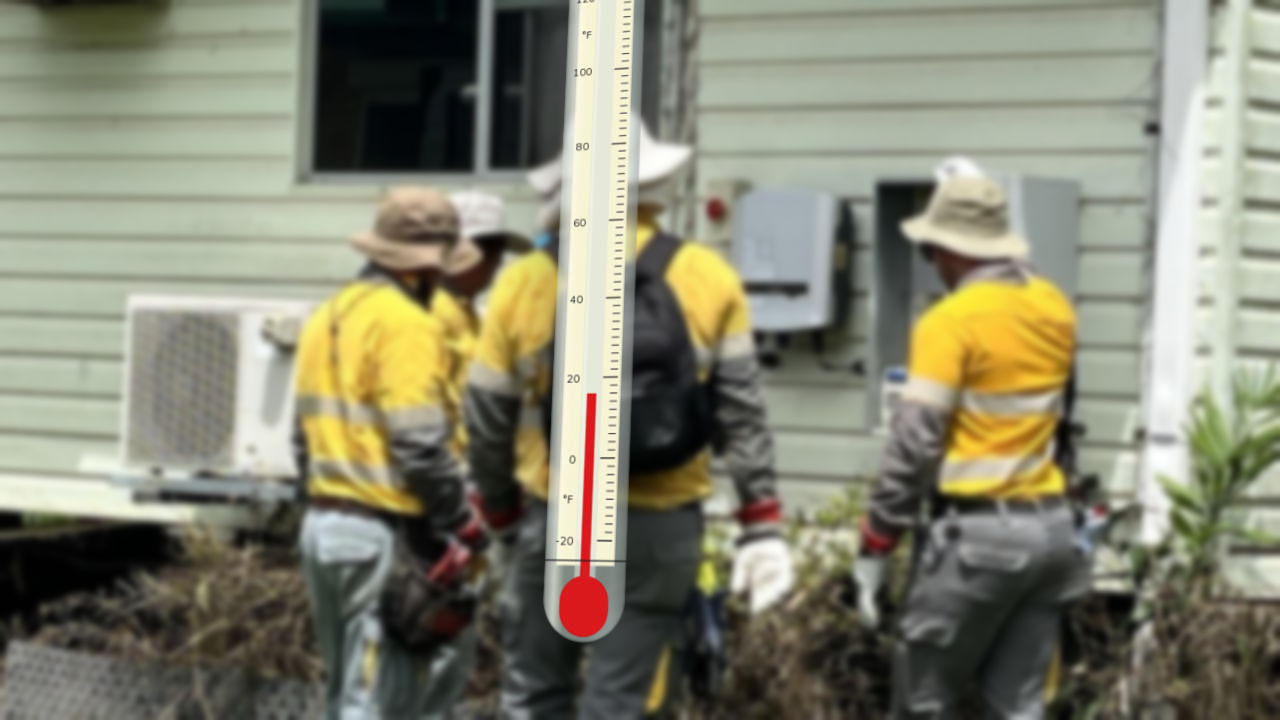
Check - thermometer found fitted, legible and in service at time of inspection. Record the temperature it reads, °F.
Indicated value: 16 °F
